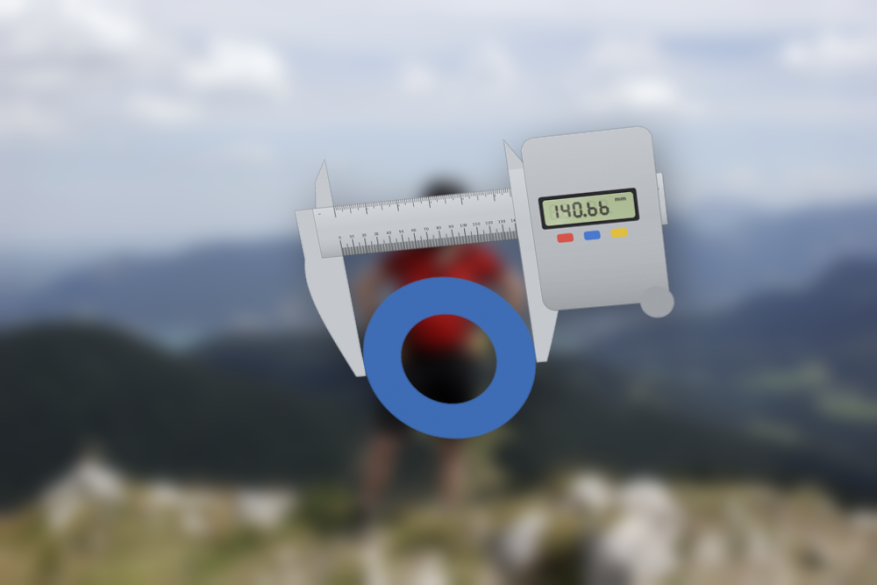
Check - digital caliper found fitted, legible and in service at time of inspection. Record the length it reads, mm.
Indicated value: 140.66 mm
